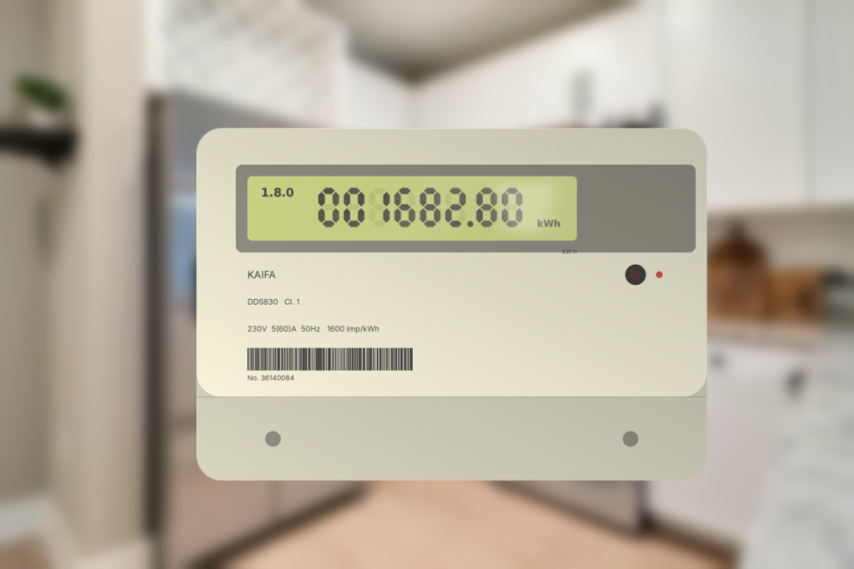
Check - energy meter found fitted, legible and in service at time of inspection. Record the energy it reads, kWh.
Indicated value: 1682.80 kWh
